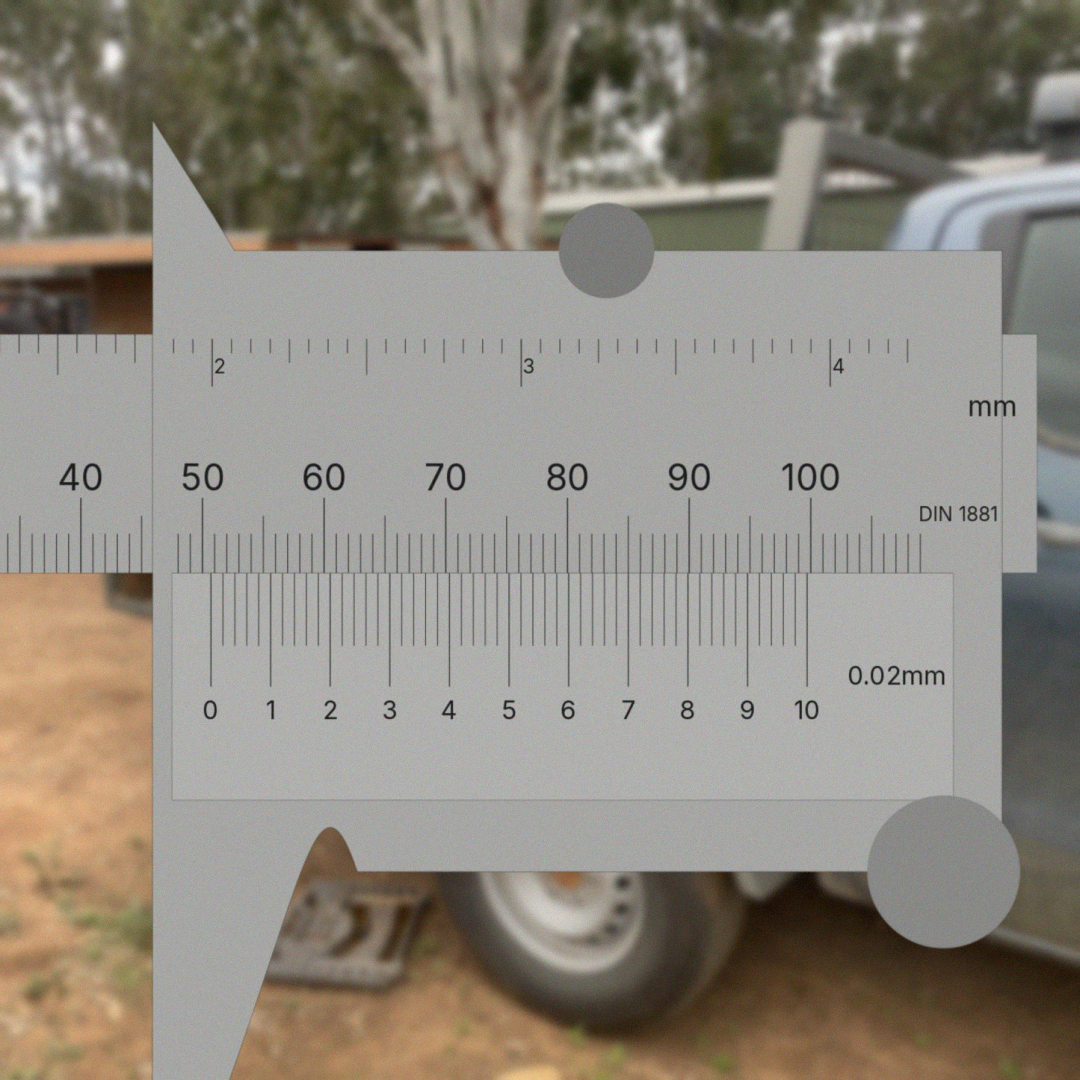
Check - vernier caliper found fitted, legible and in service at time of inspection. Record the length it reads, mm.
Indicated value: 50.7 mm
